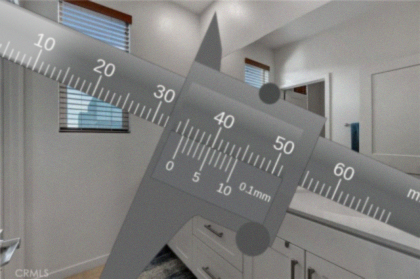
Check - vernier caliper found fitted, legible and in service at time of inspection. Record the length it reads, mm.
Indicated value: 35.2 mm
